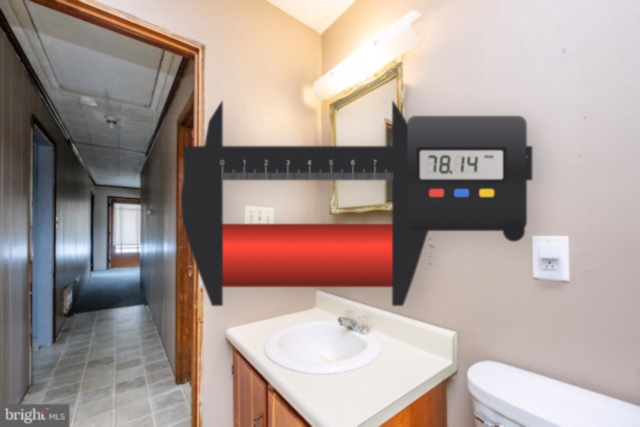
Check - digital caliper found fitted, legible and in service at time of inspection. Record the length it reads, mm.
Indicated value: 78.14 mm
